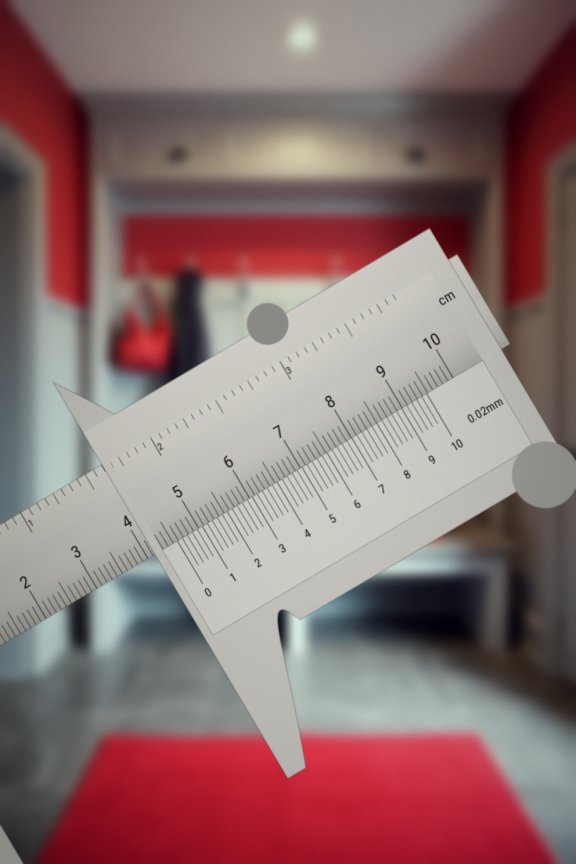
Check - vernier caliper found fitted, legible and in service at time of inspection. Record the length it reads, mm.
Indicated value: 45.8 mm
